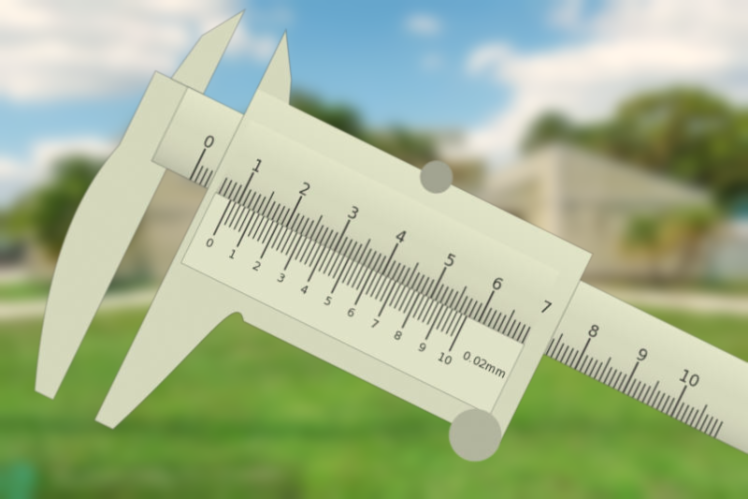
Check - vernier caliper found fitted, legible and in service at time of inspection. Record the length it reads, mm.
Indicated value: 8.5 mm
